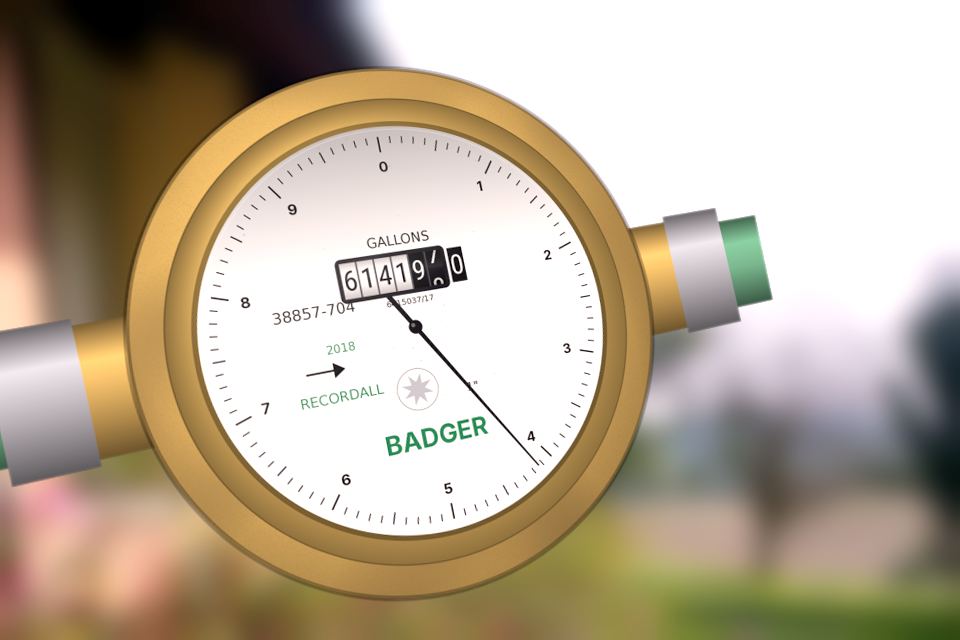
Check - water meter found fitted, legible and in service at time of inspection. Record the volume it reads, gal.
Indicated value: 6141974.1 gal
